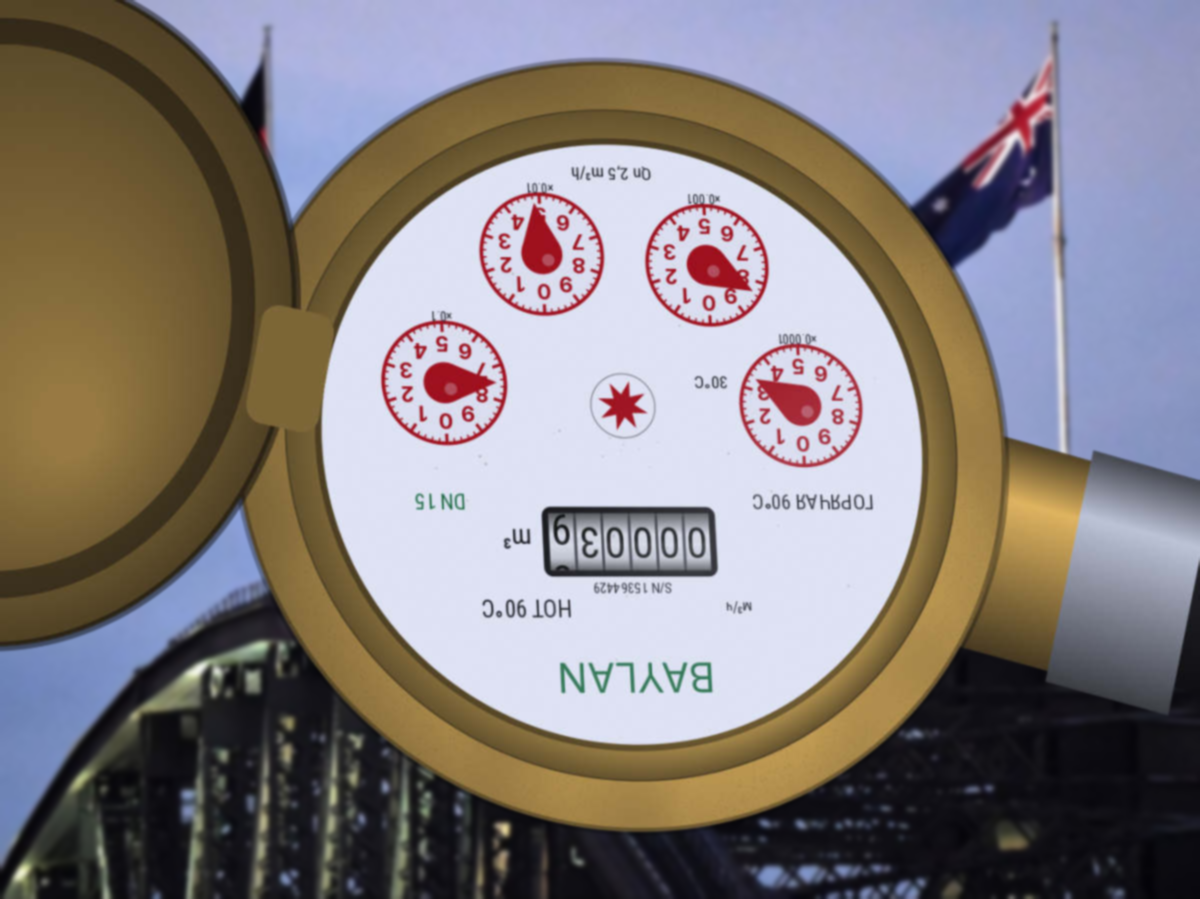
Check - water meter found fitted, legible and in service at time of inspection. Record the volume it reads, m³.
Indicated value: 38.7483 m³
